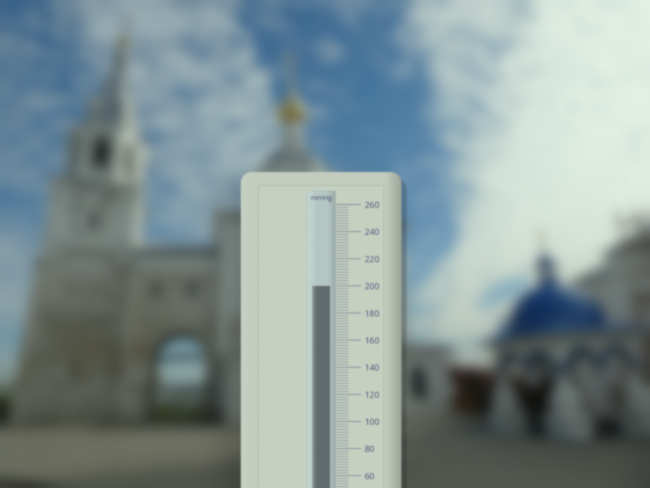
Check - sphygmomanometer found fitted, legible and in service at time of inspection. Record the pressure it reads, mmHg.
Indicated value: 200 mmHg
